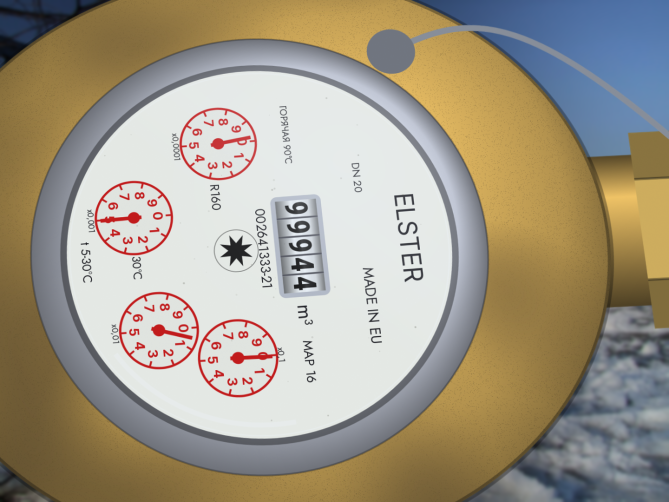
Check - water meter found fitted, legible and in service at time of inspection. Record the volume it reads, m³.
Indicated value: 99944.0049 m³
